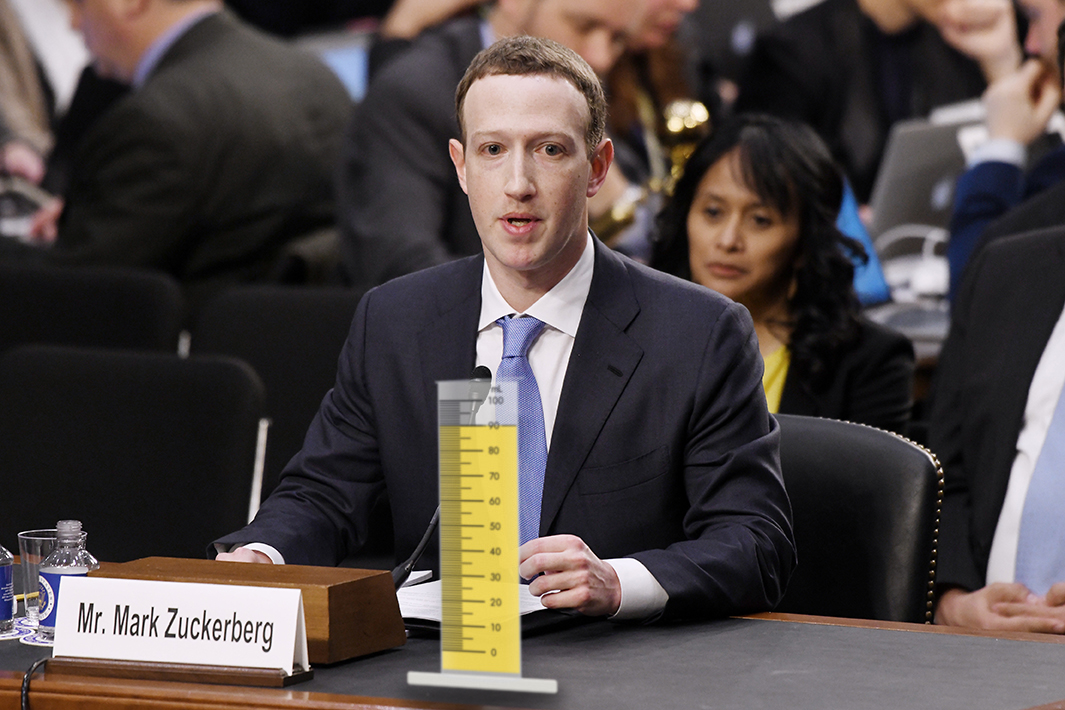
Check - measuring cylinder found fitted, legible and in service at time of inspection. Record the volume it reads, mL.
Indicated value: 90 mL
